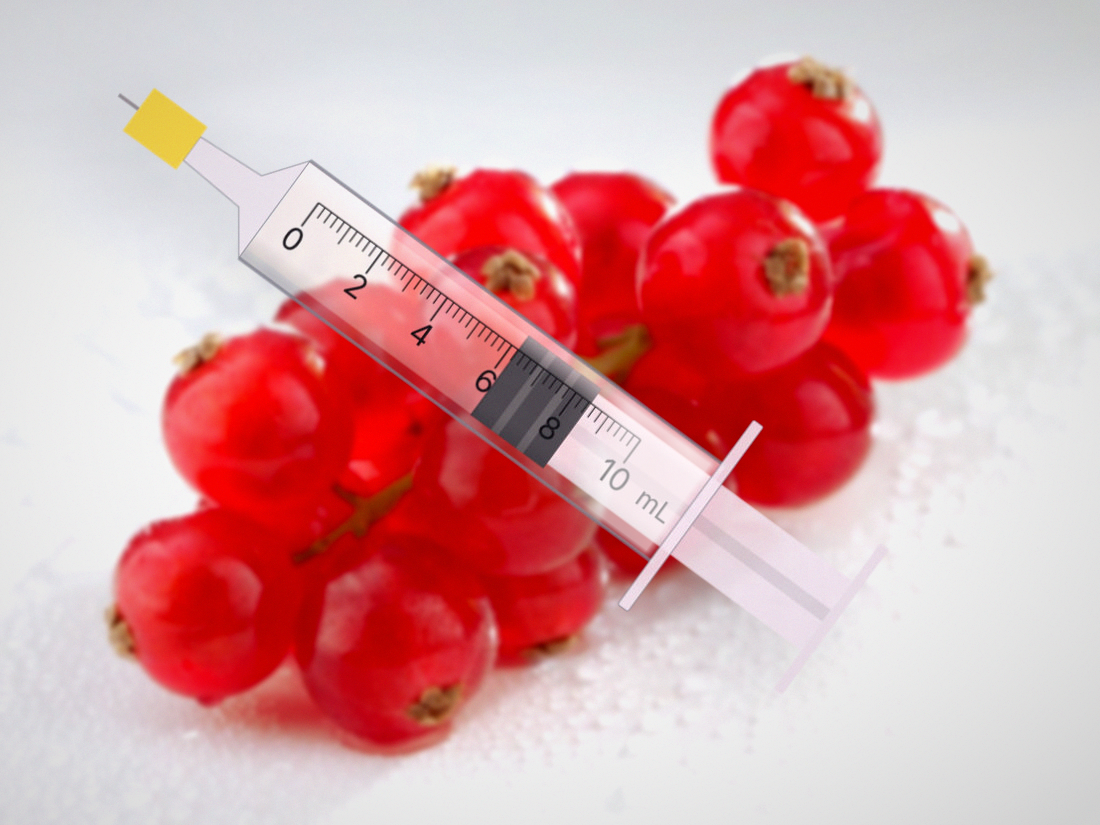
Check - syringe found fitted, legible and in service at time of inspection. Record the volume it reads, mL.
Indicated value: 6.2 mL
